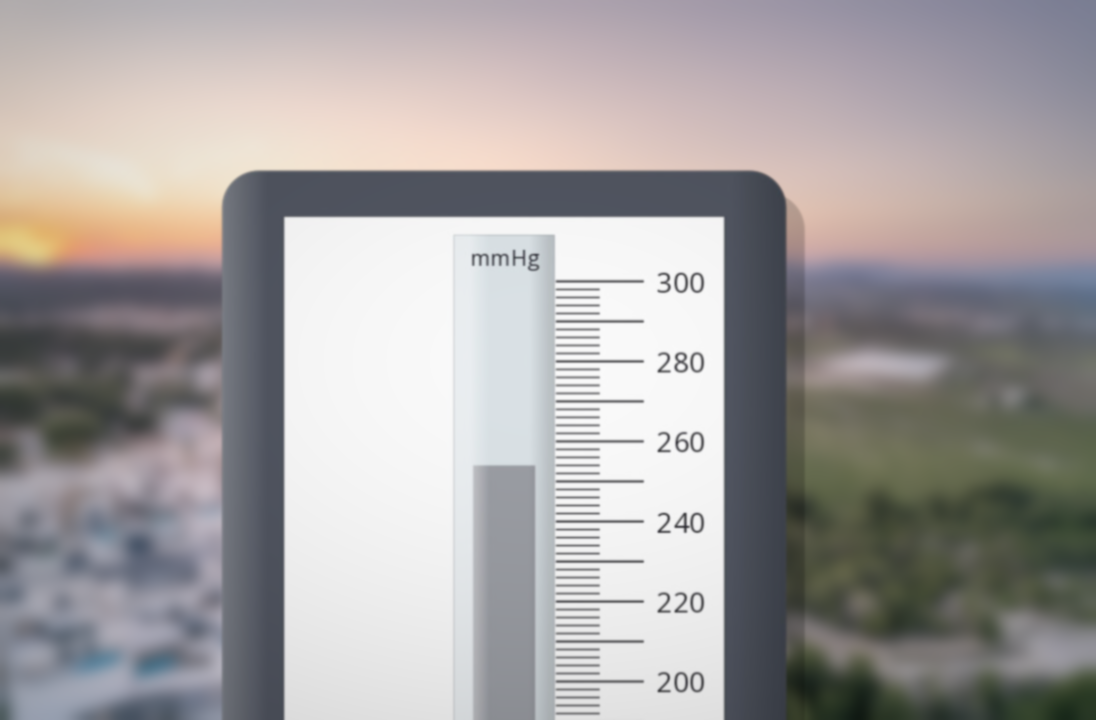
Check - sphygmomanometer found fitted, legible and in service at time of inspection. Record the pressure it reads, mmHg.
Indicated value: 254 mmHg
